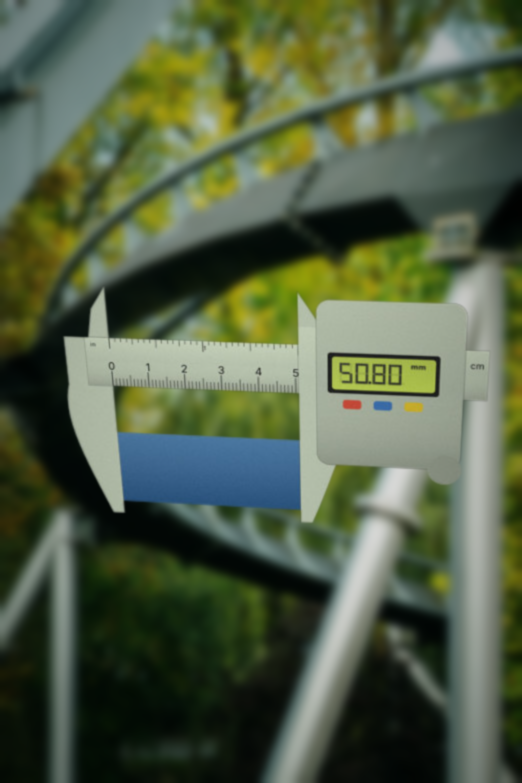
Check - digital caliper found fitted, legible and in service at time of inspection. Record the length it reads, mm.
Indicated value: 50.80 mm
